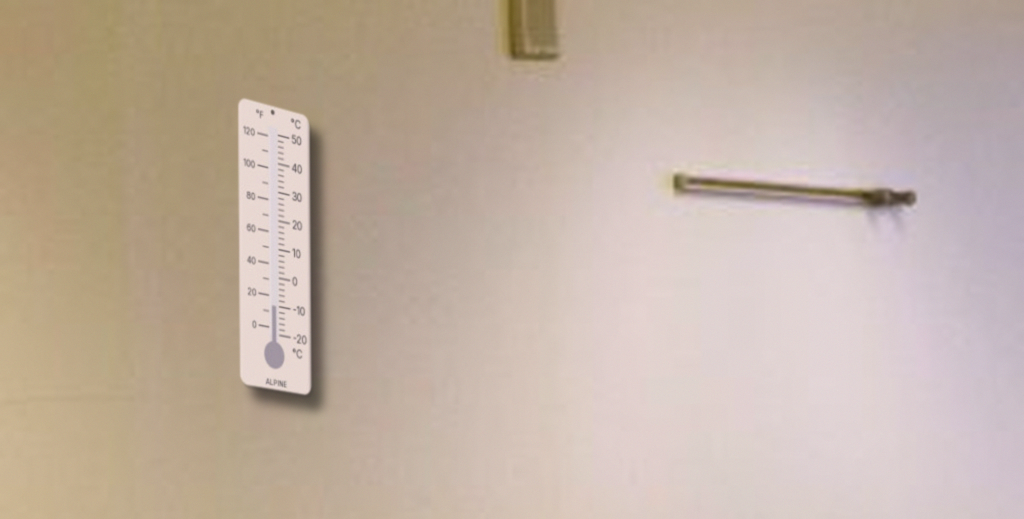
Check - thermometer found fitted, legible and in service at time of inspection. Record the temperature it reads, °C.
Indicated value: -10 °C
